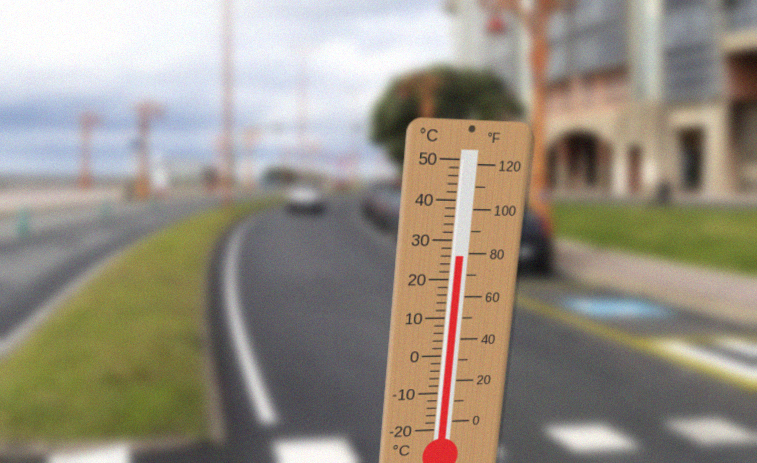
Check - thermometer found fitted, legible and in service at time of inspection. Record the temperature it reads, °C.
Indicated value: 26 °C
